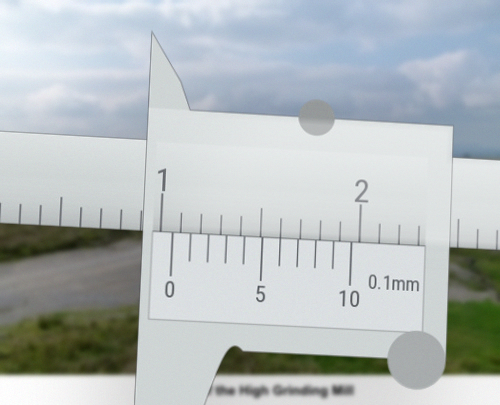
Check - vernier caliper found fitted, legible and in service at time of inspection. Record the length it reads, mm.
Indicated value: 10.6 mm
